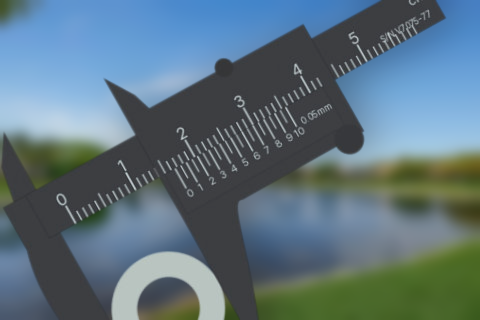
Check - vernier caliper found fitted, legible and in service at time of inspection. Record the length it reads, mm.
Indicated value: 16.6 mm
